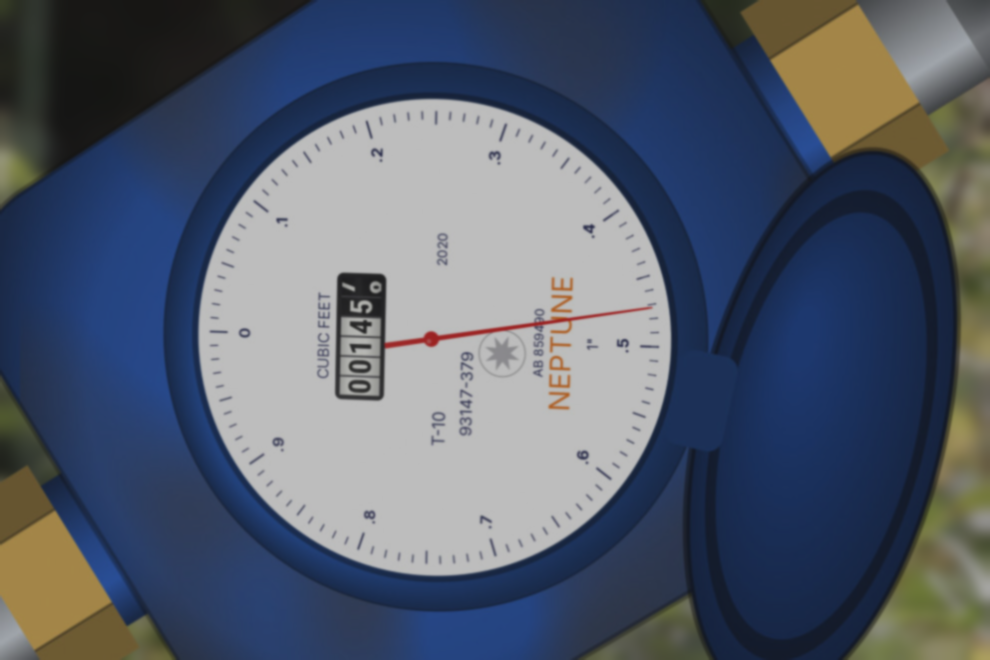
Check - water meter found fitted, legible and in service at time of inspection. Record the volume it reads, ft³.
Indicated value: 1457.47 ft³
